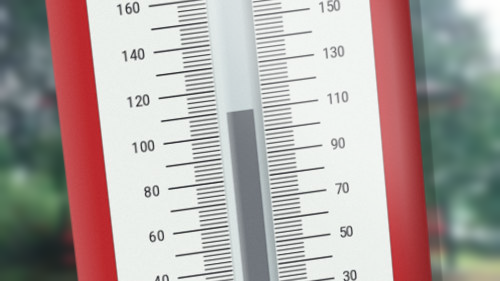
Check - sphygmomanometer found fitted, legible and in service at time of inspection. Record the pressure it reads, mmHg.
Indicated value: 110 mmHg
